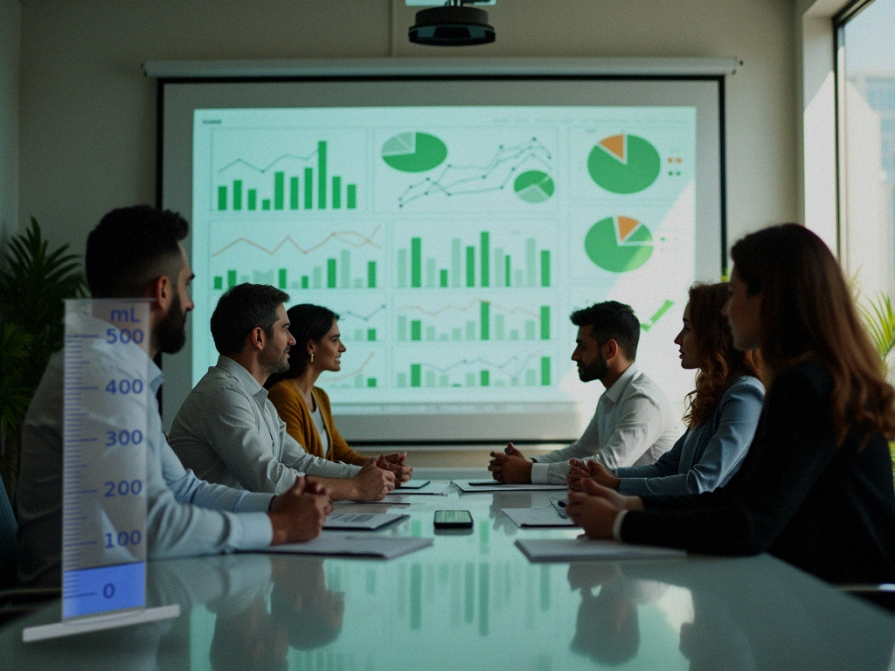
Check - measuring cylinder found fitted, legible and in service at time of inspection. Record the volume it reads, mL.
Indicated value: 50 mL
